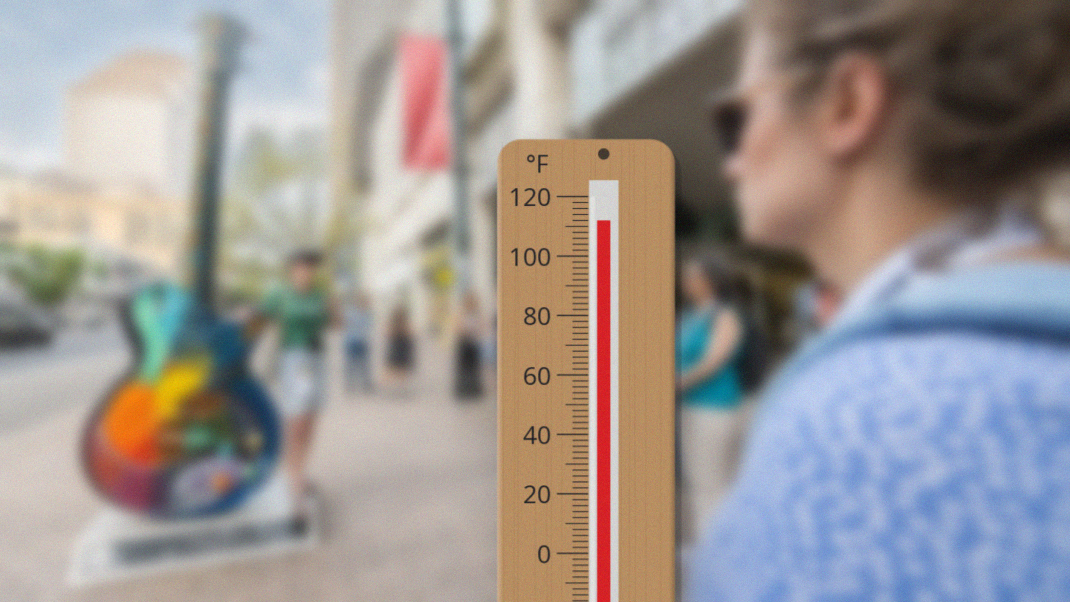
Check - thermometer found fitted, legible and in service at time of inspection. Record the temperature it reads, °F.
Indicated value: 112 °F
